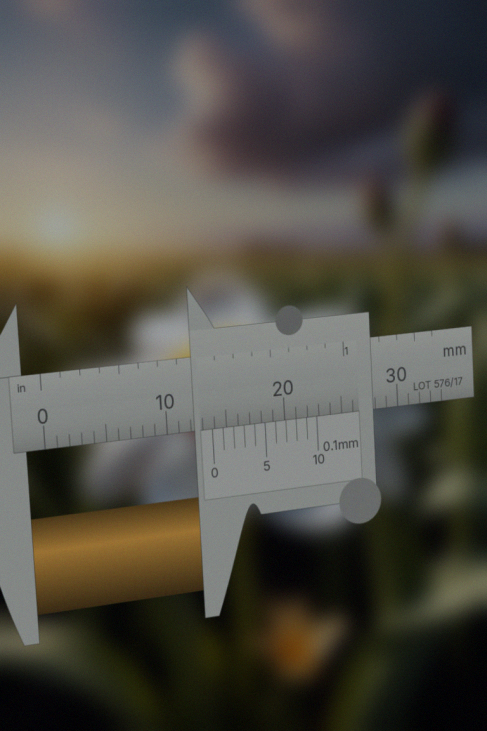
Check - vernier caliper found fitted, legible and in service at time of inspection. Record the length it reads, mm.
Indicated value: 13.8 mm
